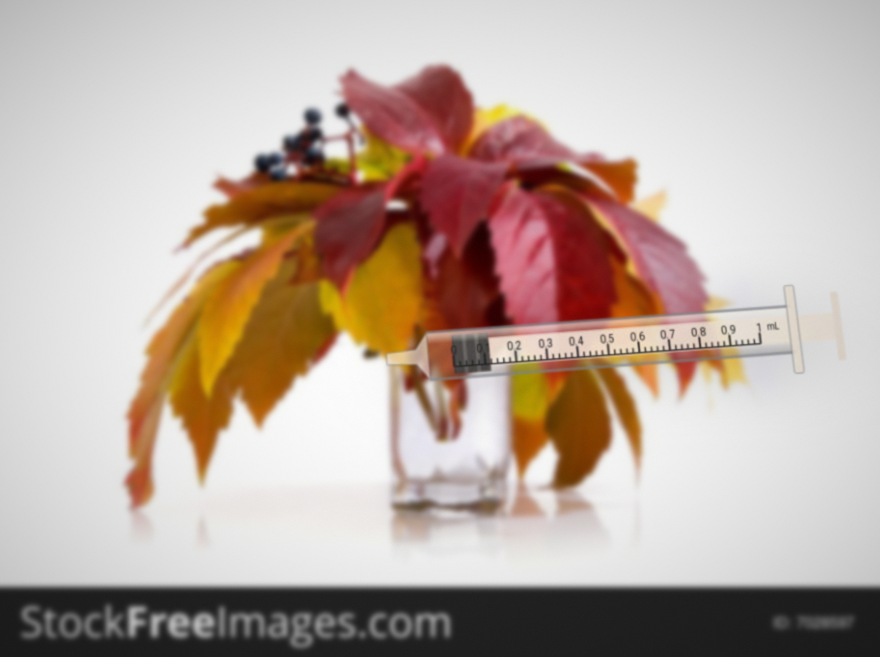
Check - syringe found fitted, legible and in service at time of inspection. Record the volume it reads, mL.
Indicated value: 0 mL
